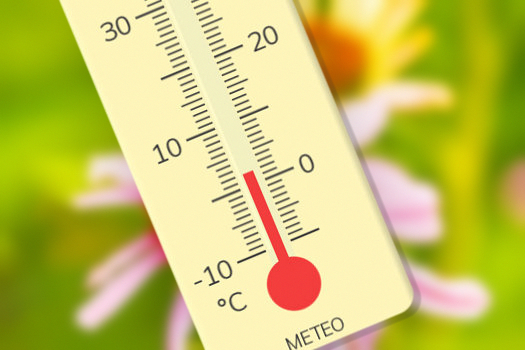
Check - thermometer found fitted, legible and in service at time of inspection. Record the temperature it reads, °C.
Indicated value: 2 °C
